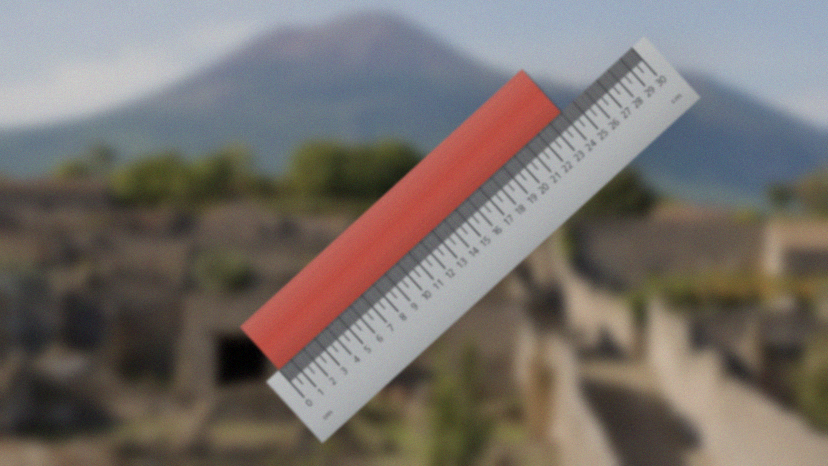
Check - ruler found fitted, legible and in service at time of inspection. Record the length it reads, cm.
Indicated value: 24 cm
